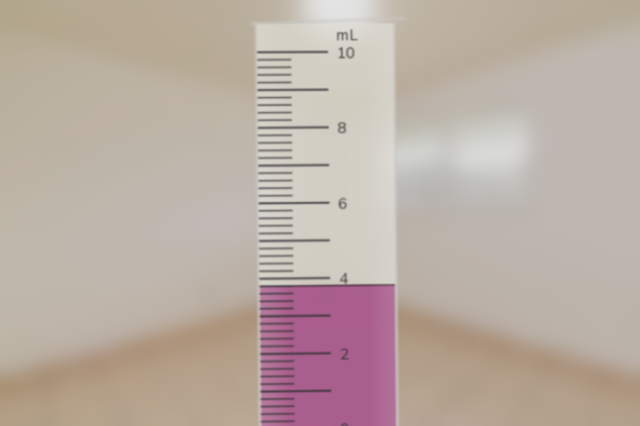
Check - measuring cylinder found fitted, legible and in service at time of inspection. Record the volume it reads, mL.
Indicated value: 3.8 mL
